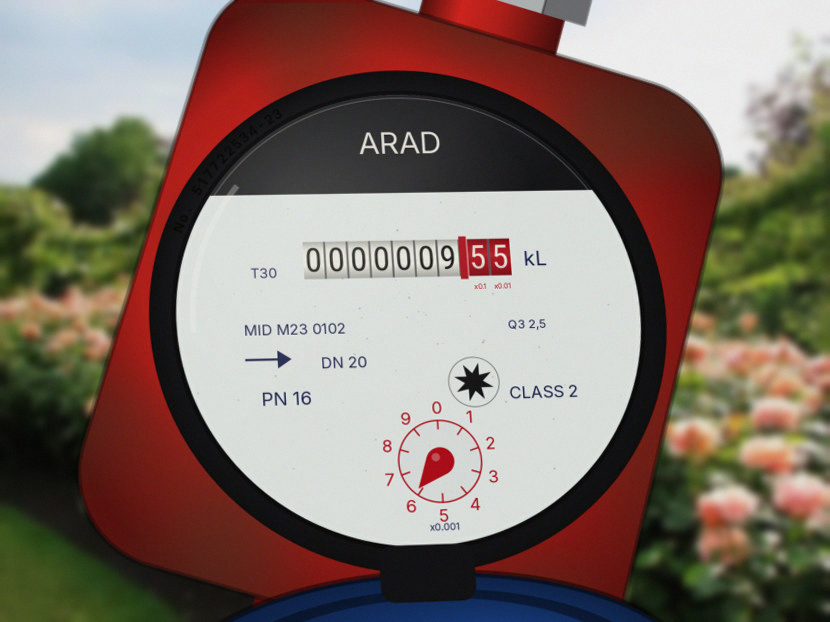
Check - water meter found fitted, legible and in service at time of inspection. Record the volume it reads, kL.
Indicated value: 9.556 kL
